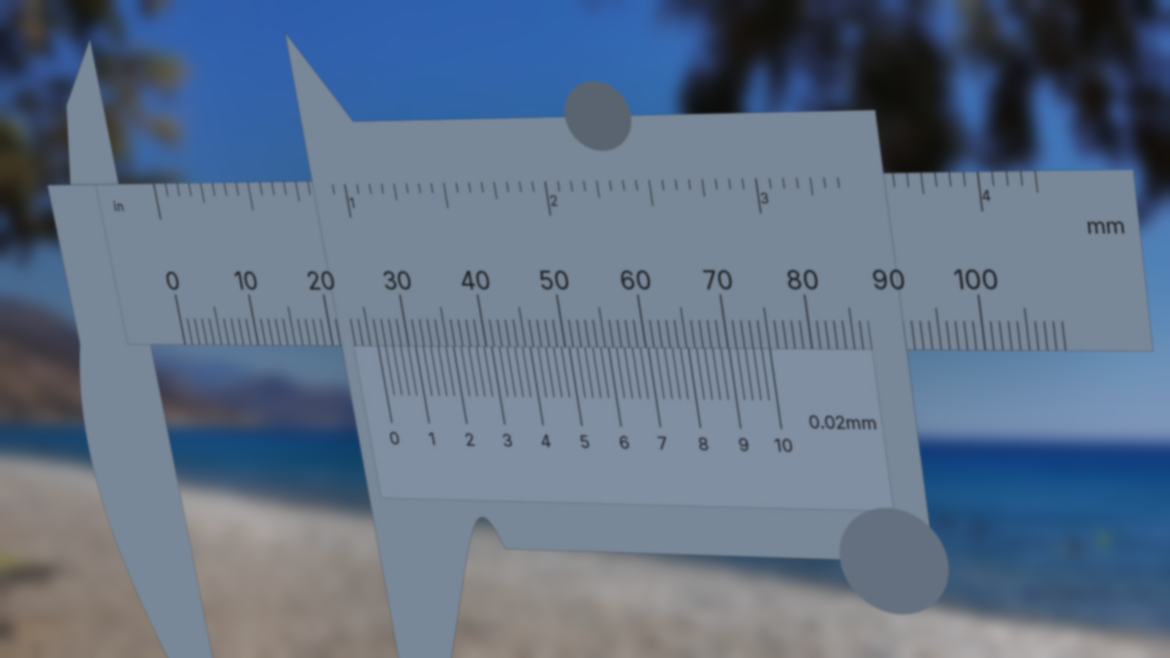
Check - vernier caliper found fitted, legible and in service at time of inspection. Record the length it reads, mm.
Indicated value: 26.0 mm
